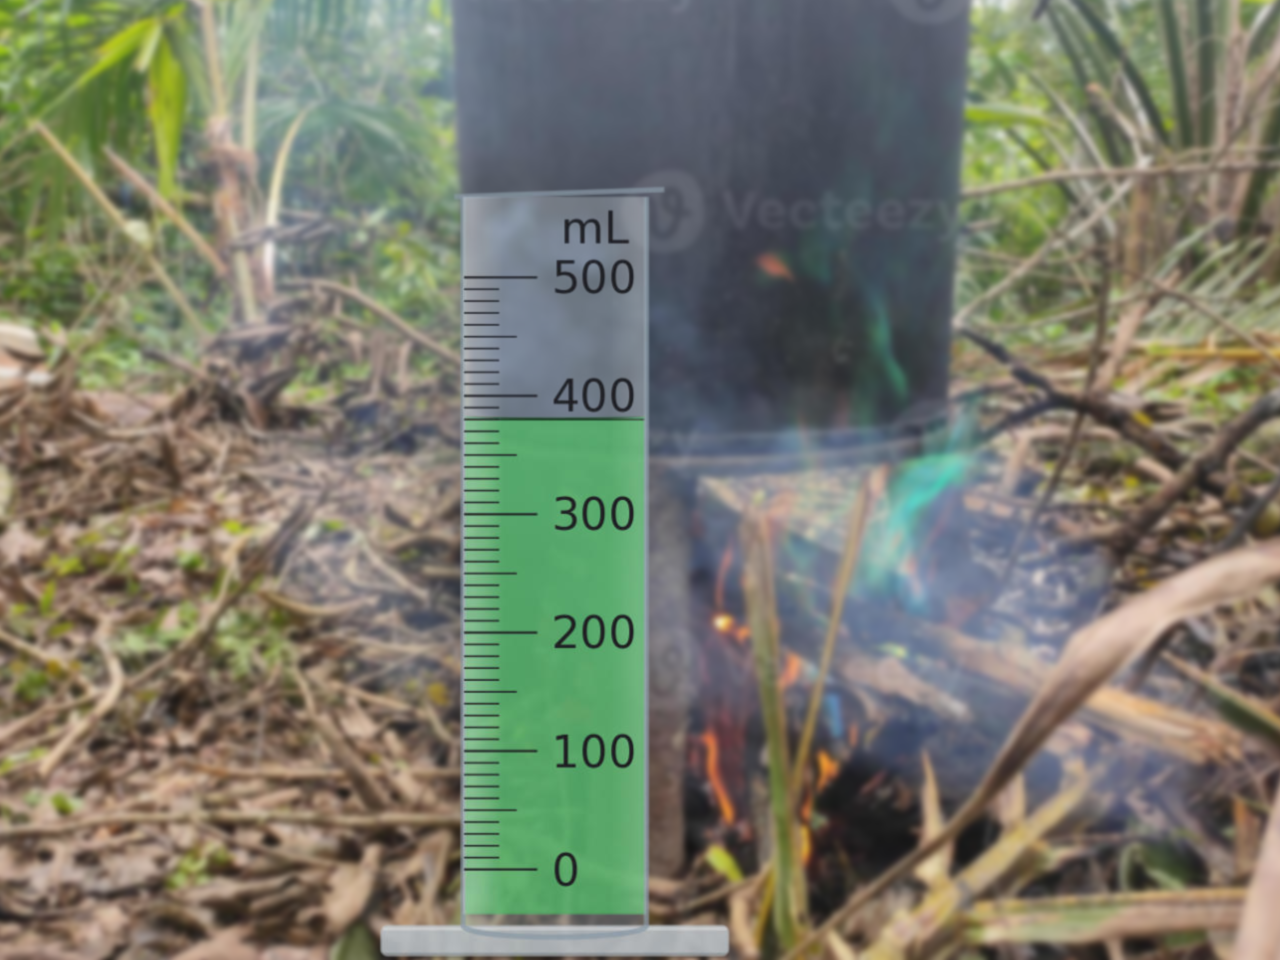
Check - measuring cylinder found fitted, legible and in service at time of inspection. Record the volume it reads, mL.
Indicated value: 380 mL
